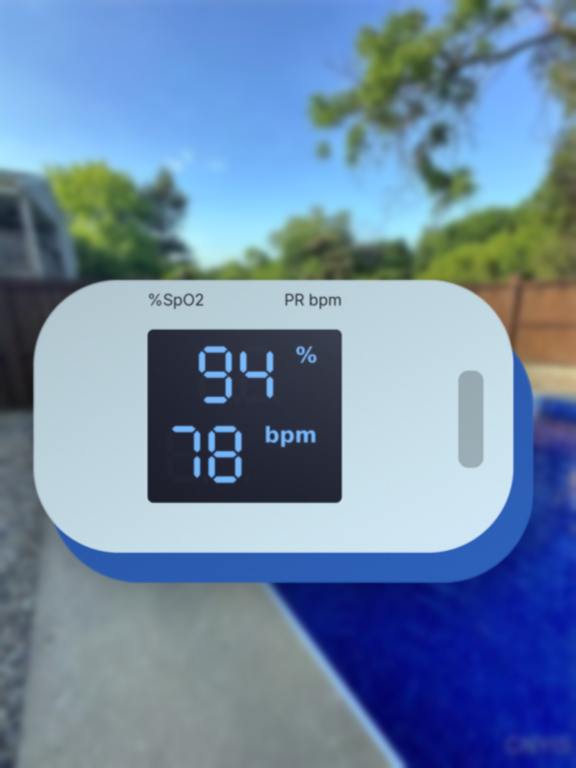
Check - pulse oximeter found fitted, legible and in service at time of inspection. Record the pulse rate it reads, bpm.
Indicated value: 78 bpm
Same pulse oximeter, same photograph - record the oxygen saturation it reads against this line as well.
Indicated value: 94 %
